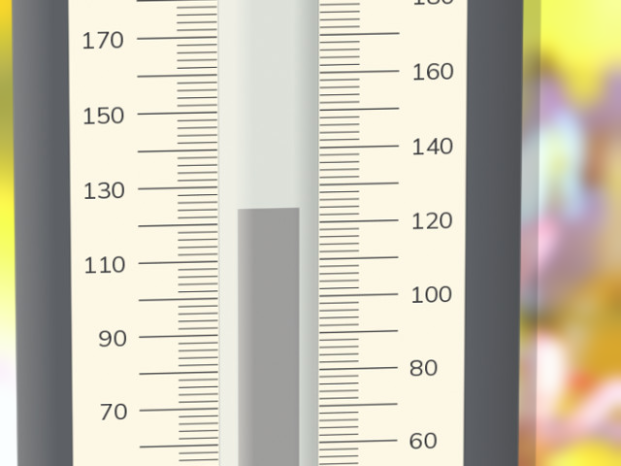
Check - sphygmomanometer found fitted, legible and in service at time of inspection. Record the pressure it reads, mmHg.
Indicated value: 124 mmHg
